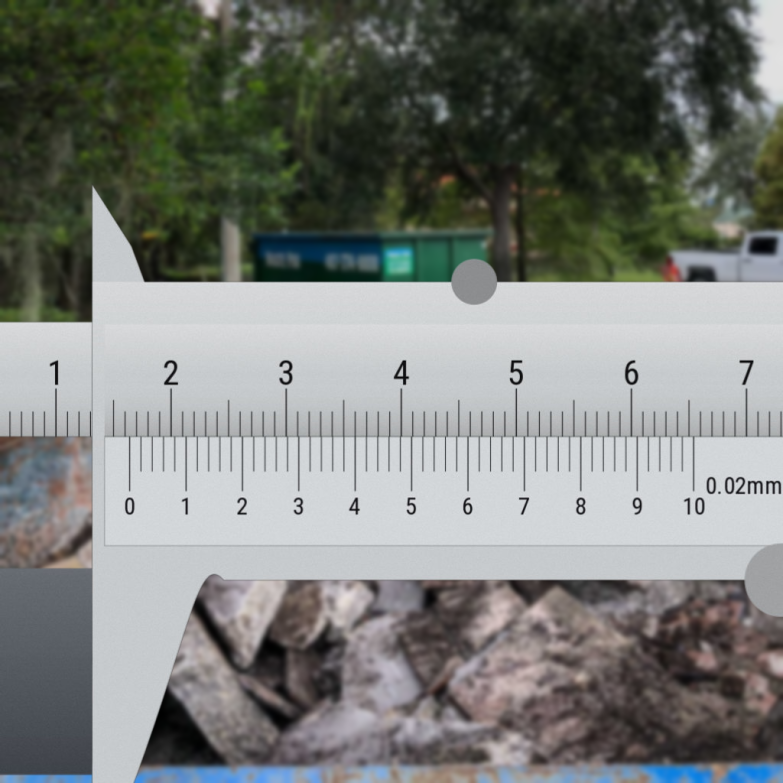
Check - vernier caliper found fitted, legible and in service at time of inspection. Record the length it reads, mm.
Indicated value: 16.4 mm
